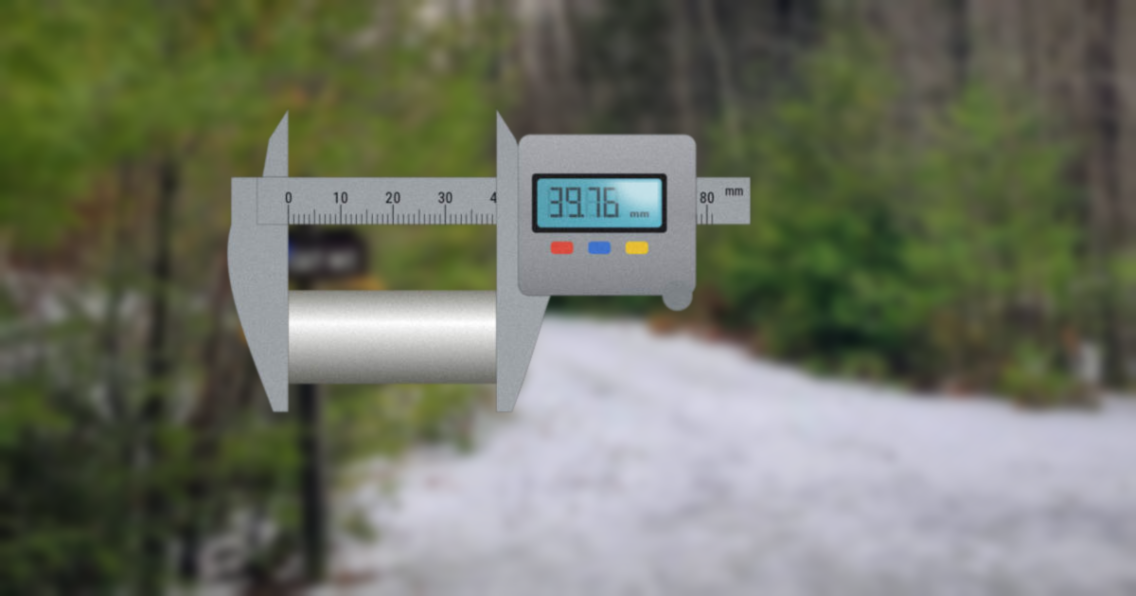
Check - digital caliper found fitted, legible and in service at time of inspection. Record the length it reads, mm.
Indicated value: 39.76 mm
